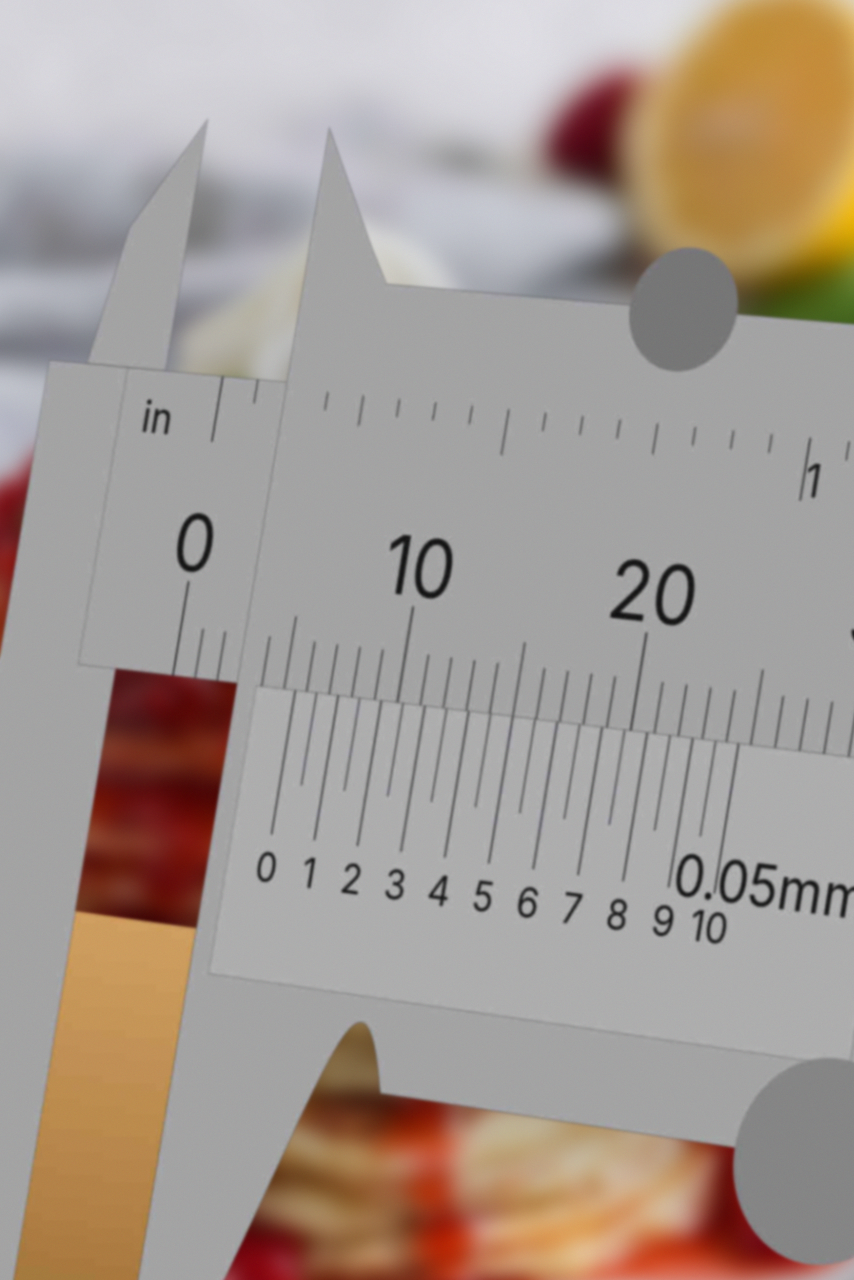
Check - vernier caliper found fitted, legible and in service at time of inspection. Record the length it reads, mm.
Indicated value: 5.5 mm
